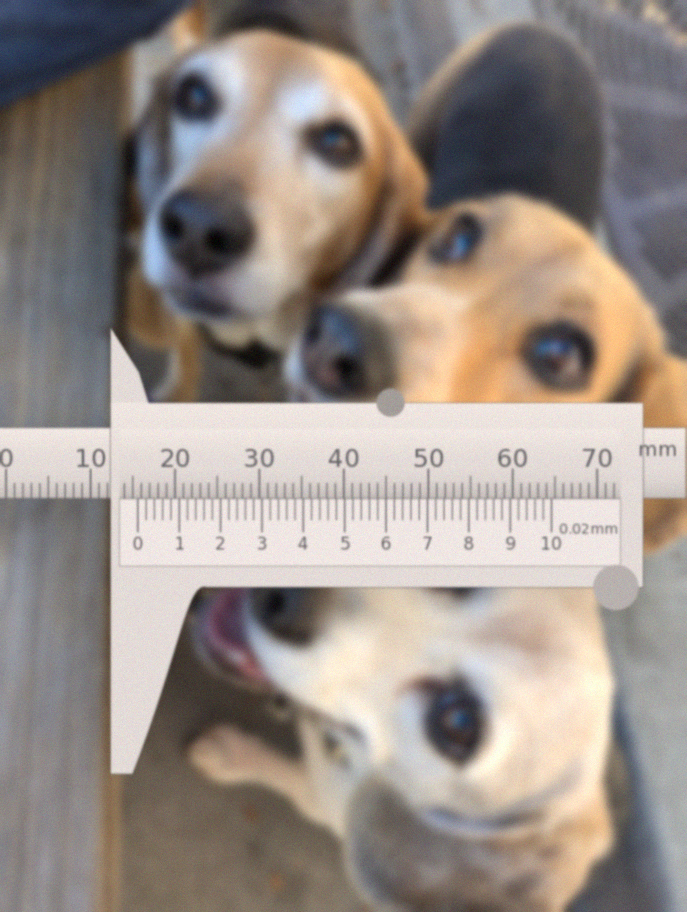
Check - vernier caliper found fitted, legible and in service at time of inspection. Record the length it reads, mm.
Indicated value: 15.6 mm
